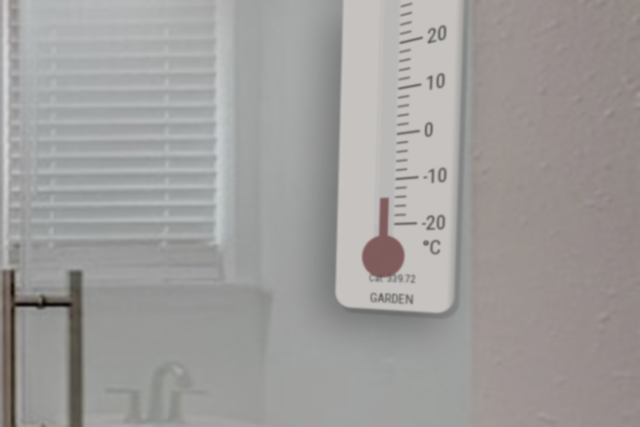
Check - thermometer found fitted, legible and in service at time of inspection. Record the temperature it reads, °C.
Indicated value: -14 °C
